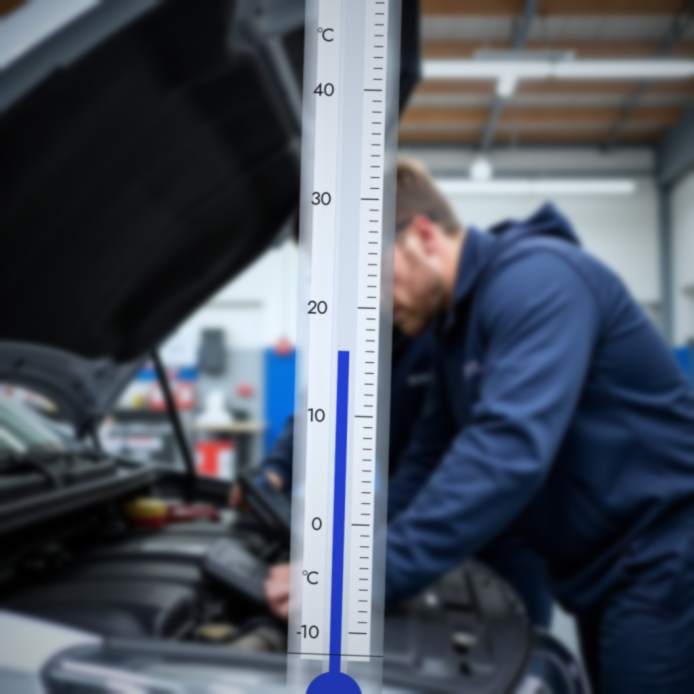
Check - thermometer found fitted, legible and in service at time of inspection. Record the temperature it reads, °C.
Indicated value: 16 °C
